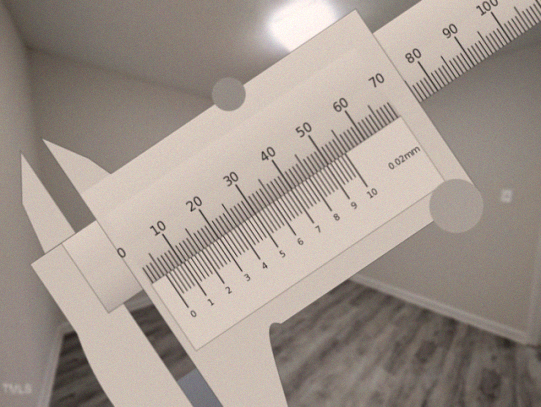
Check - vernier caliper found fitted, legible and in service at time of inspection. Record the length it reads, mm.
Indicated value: 5.5 mm
